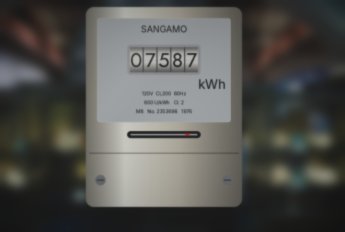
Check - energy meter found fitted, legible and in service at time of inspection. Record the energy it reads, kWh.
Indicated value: 7587 kWh
